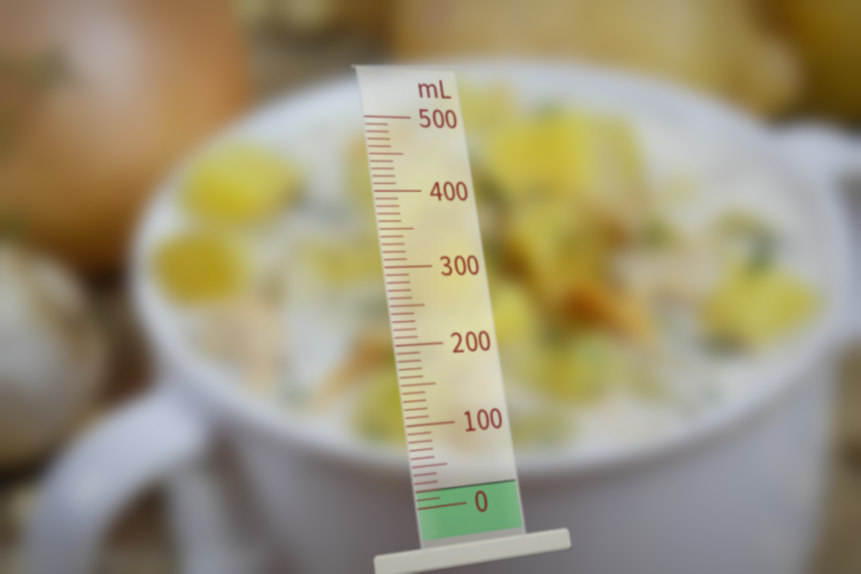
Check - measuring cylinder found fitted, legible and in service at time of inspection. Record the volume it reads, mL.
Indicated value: 20 mL
